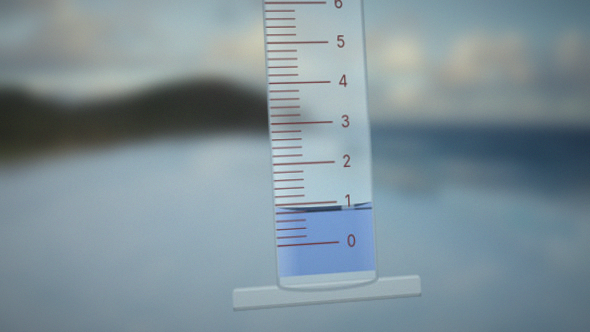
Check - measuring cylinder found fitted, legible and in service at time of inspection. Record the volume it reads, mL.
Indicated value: 0.8 mL
